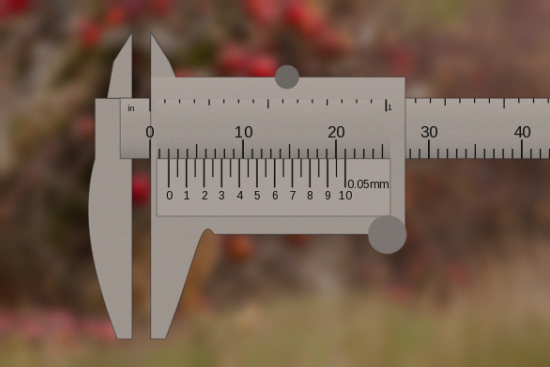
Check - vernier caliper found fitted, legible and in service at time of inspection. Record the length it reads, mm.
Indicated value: 2.0 mm
